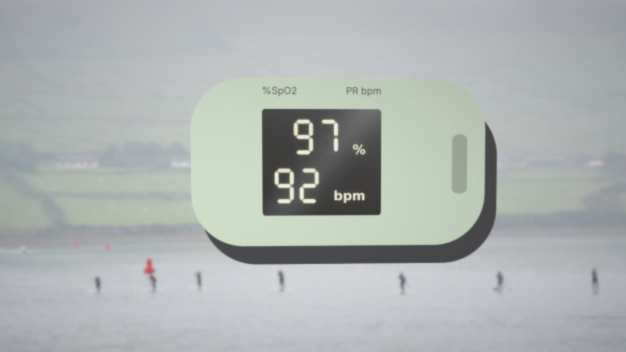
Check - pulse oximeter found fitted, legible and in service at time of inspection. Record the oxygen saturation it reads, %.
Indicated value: 97 %
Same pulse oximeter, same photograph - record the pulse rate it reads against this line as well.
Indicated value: 92 bpm
